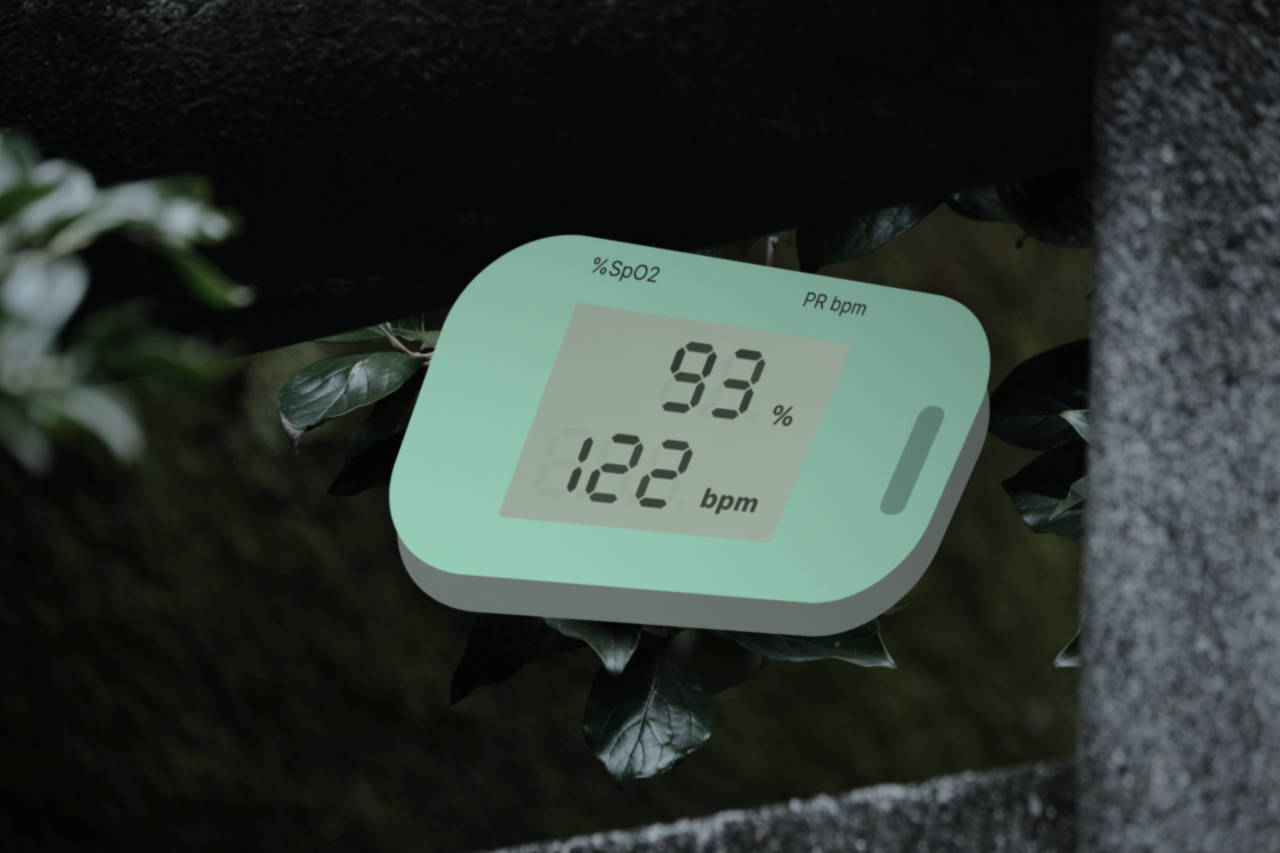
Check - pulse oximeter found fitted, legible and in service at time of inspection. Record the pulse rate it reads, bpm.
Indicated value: 122 bpm
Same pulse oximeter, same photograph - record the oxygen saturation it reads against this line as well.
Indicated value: 93 %
